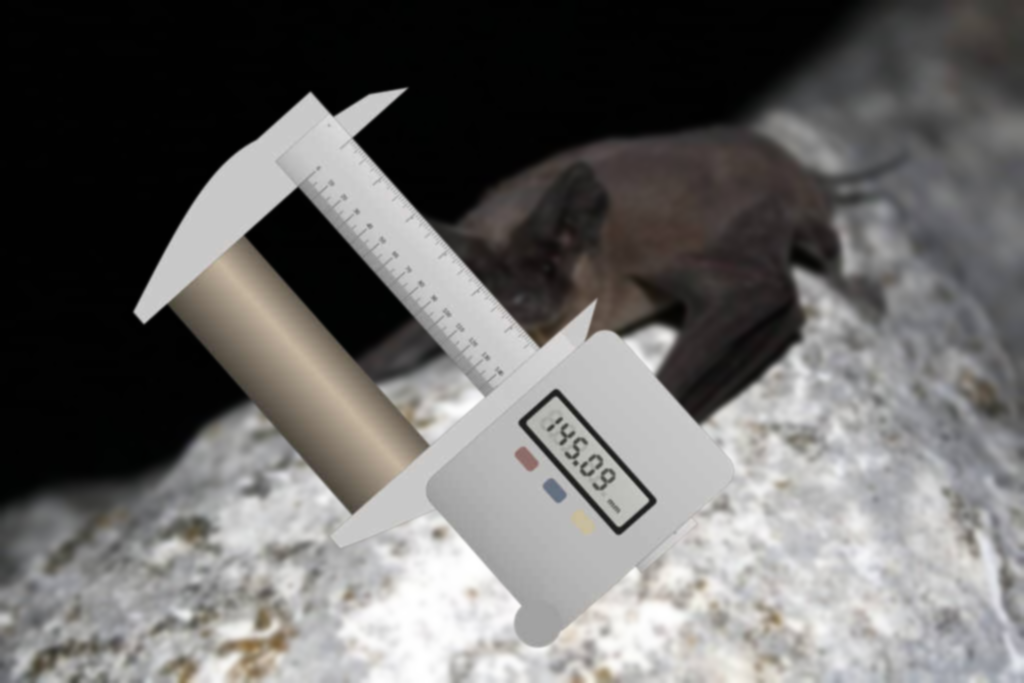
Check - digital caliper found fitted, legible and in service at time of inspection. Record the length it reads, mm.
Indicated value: 145.09 mm
